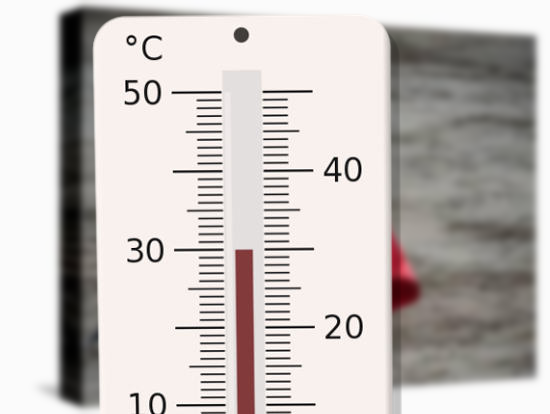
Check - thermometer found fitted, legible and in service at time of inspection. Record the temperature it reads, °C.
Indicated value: 30 °C
